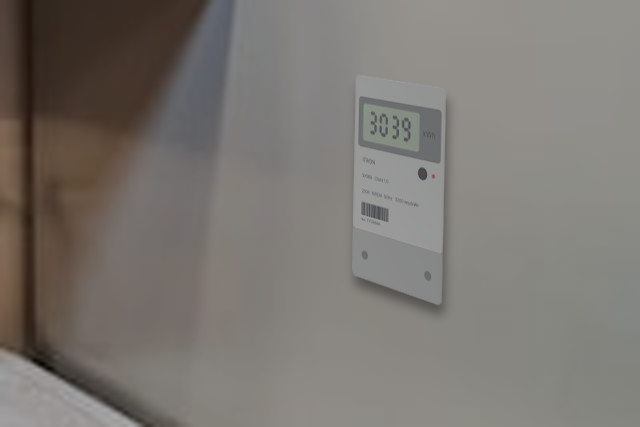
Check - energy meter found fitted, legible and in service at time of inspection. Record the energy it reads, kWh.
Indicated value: 3039 kWh
